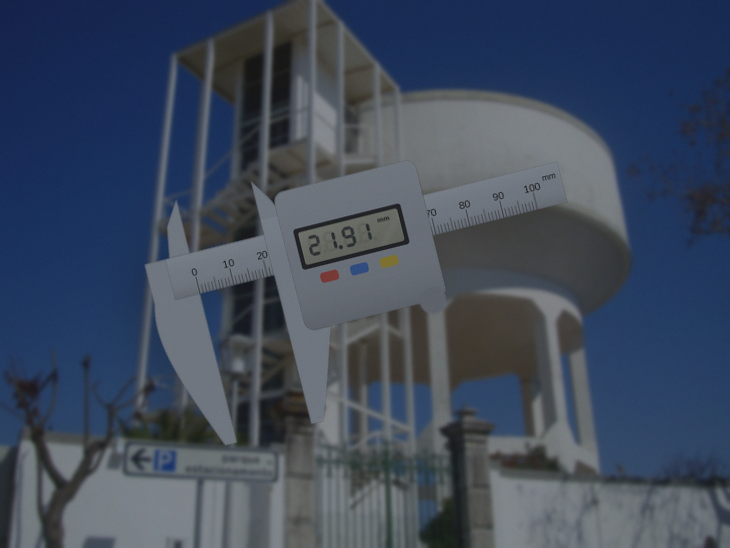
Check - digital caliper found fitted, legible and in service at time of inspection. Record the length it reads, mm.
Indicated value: 21.91 mm
